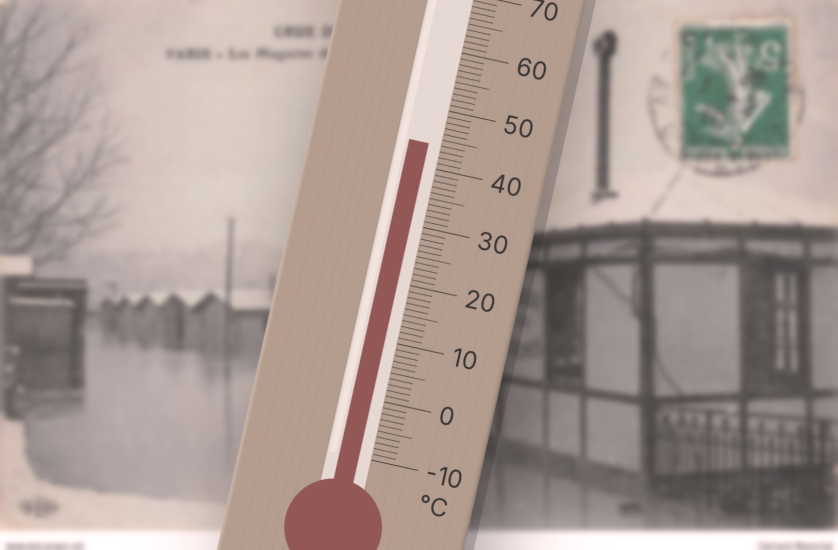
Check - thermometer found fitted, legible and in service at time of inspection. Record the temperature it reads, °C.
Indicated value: 44 °C
